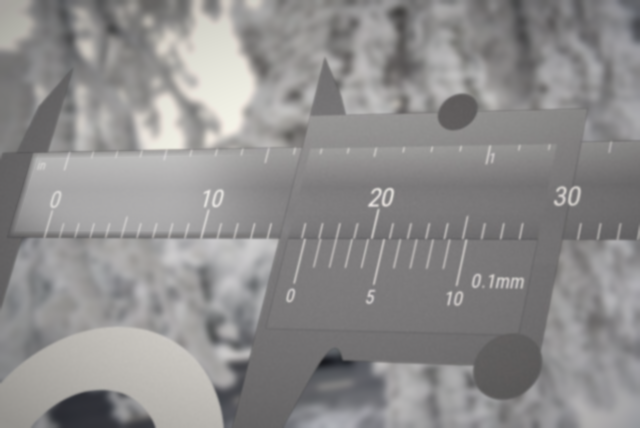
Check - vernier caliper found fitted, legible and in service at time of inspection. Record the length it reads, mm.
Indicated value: 16.2 mm
